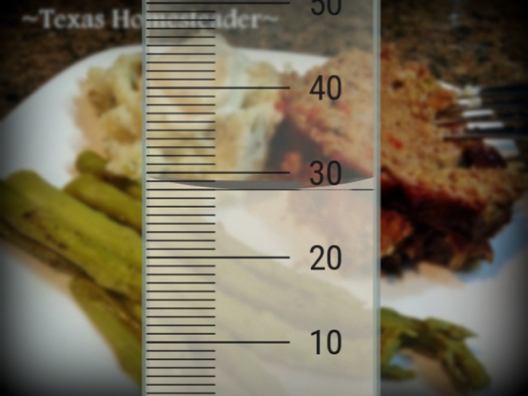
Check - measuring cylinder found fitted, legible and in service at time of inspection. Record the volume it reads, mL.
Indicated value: 28 mL
